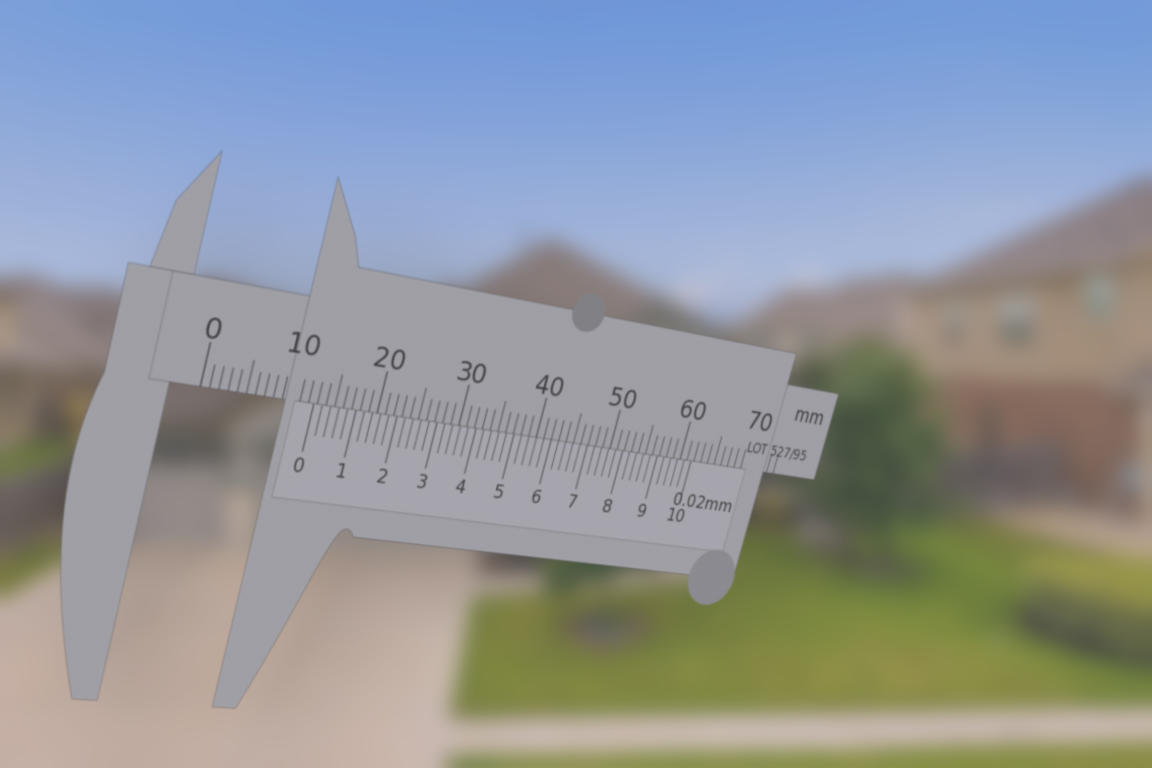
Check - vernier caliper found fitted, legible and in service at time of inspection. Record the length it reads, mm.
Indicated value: 12.6 mm
